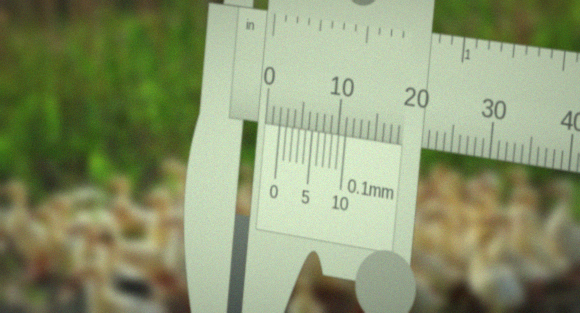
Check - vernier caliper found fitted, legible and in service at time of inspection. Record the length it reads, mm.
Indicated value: 2.0 mm
